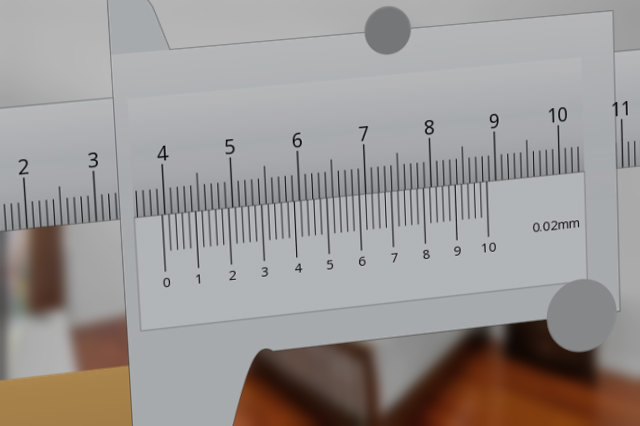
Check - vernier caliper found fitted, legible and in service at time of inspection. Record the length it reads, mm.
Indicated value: 39.6 mm
